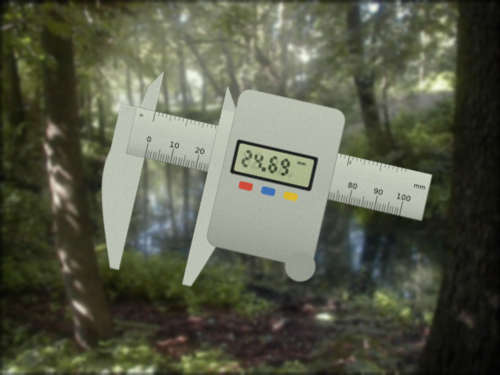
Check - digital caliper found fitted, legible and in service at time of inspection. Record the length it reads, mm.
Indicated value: 24.69 mm
